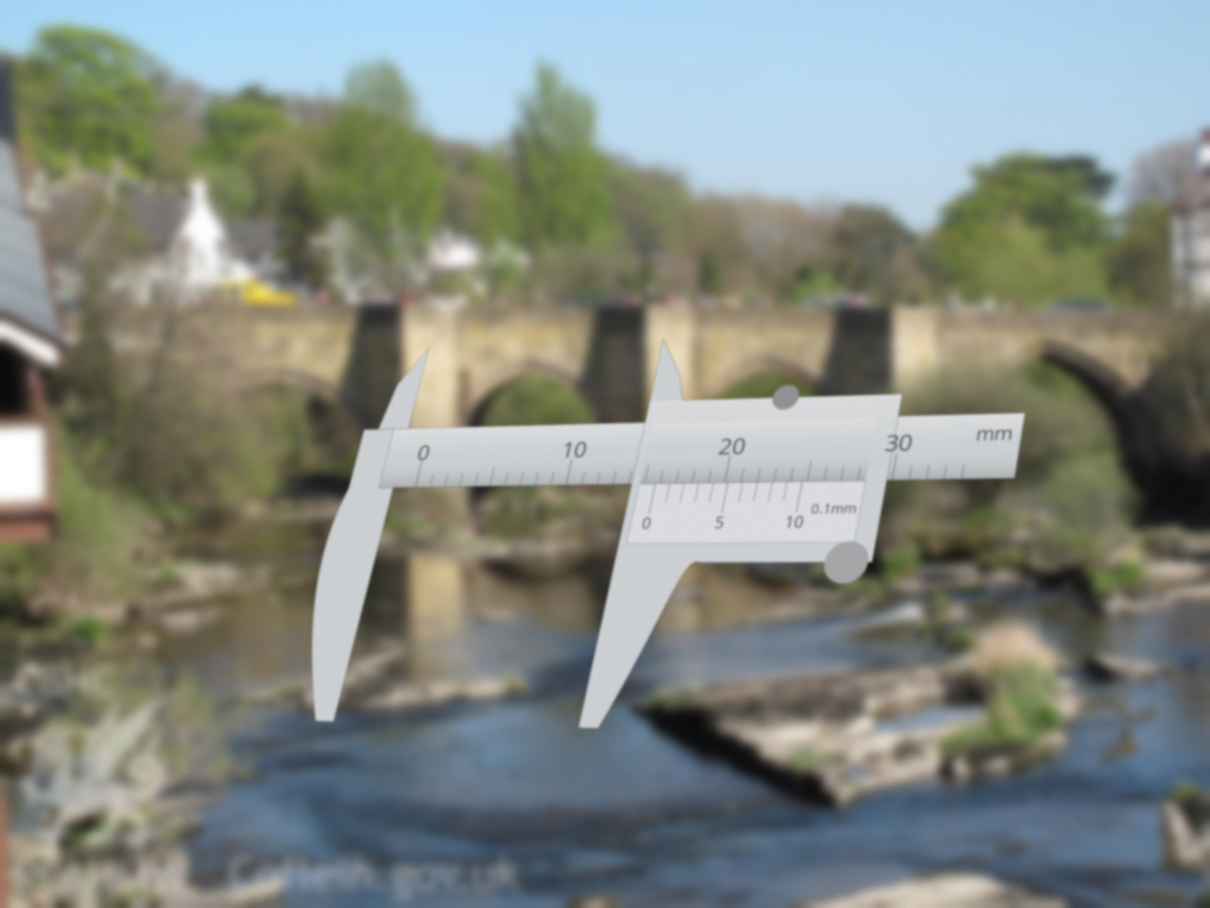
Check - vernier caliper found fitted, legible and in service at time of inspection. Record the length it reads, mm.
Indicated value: 15.7 mm
